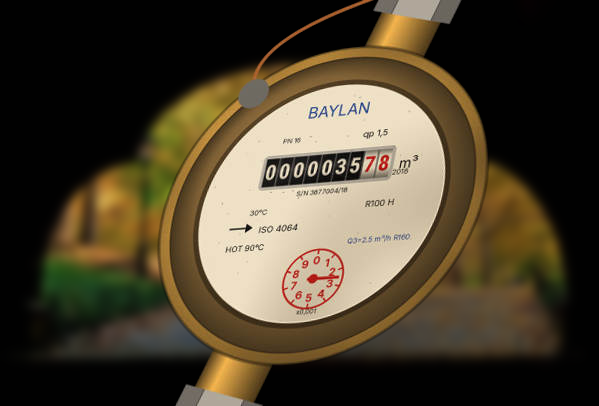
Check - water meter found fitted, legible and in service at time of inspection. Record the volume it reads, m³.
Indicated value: 35.782 m³
